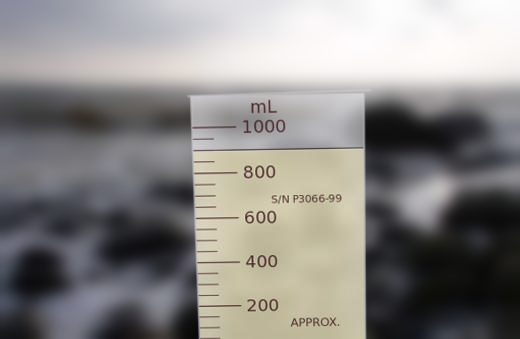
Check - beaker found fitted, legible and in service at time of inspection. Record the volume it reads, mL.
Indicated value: 900 mL
